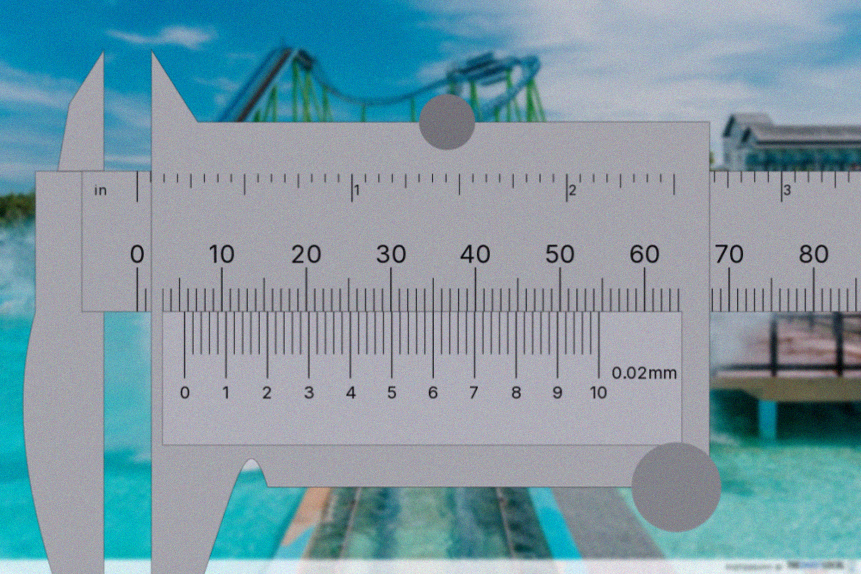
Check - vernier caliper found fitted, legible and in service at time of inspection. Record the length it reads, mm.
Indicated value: 5.6 mm
